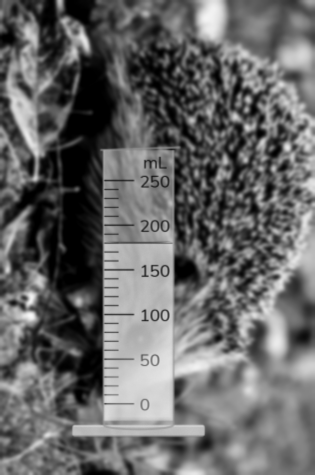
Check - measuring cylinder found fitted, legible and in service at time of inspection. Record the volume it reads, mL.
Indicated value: 180 mL
